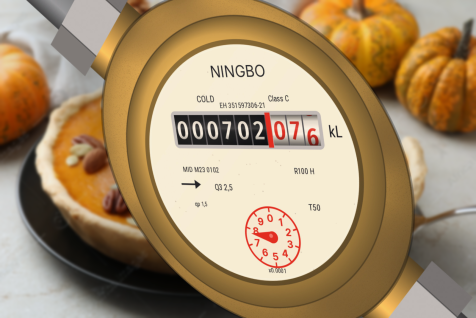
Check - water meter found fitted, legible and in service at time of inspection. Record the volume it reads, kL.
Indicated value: 702.0757 kL
